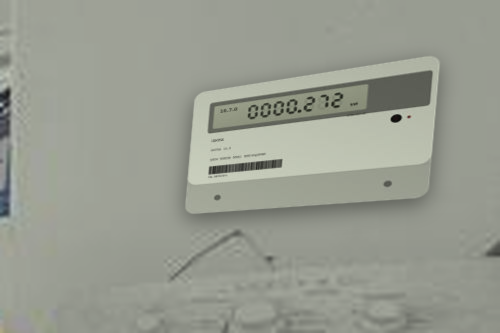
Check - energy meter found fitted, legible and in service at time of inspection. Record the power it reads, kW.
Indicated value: 0.272 kW
